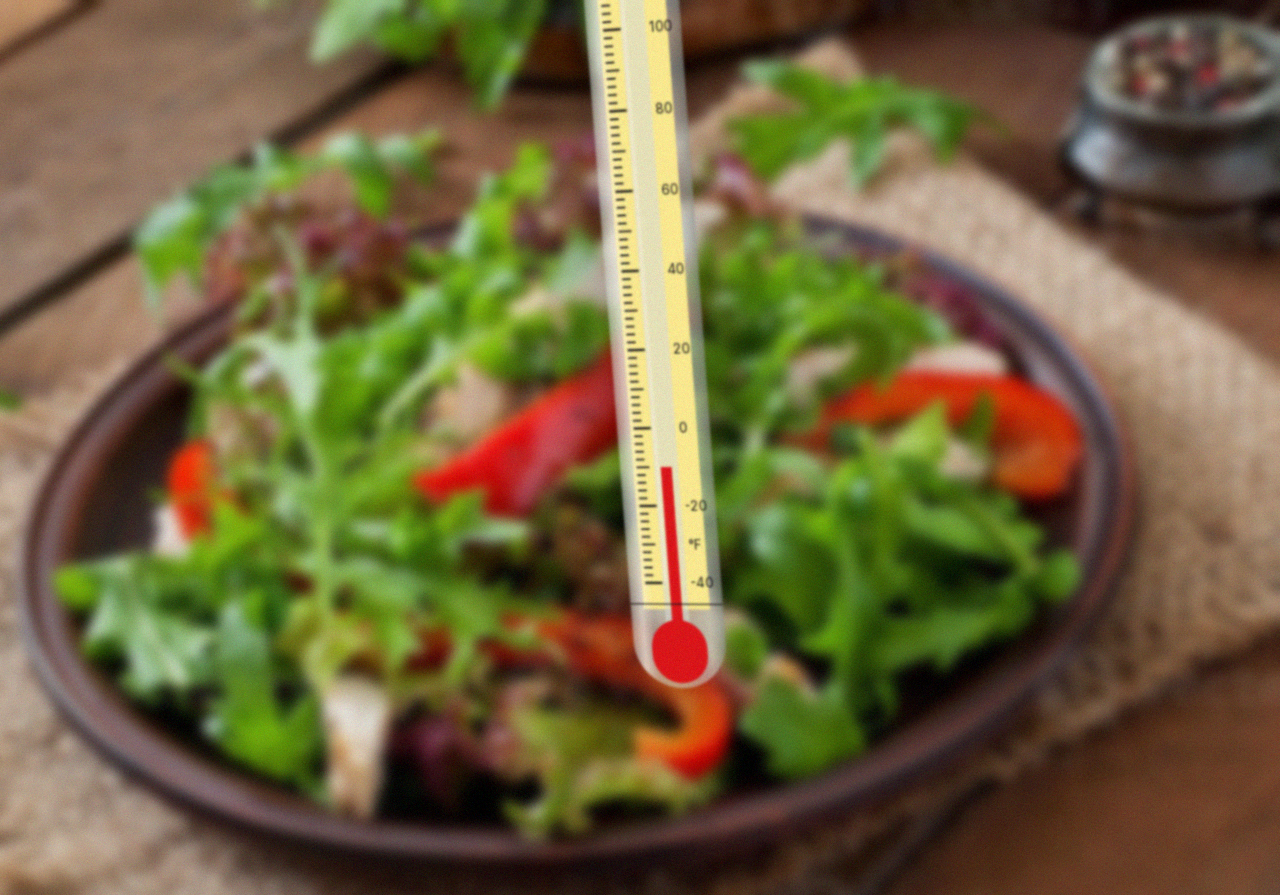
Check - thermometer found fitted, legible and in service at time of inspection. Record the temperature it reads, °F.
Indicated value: -10 °F
